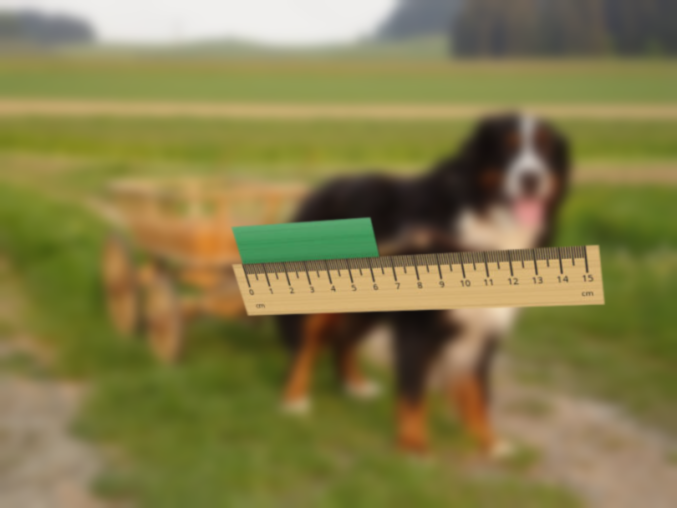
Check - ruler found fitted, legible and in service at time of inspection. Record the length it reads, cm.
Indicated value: 6.5 cm
